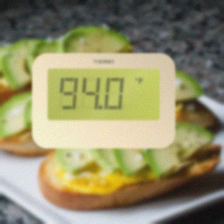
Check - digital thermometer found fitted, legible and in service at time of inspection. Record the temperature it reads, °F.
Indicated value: 94.0 °F
